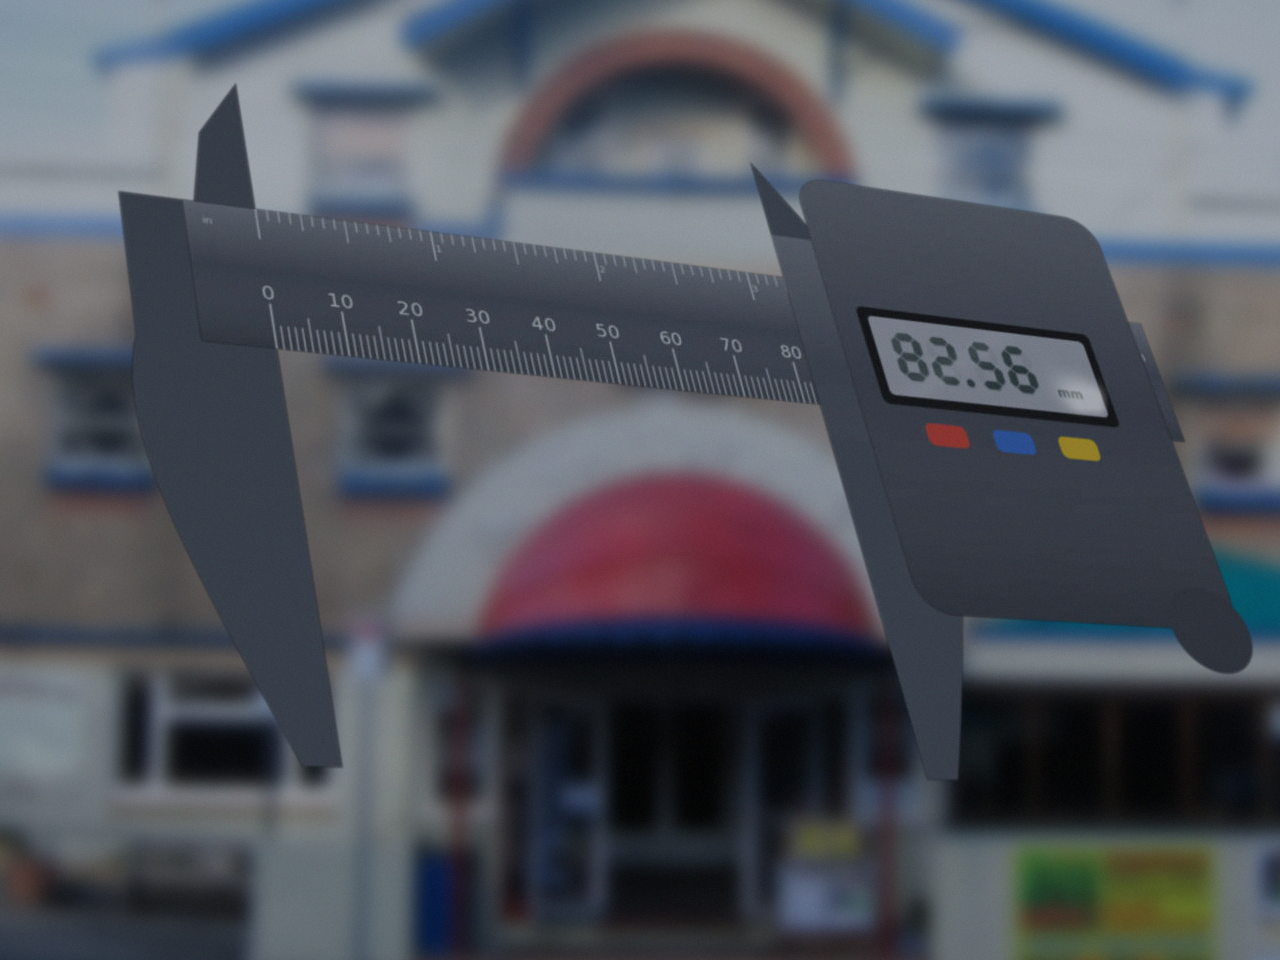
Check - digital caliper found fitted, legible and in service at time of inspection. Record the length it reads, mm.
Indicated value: 82.56 mm
